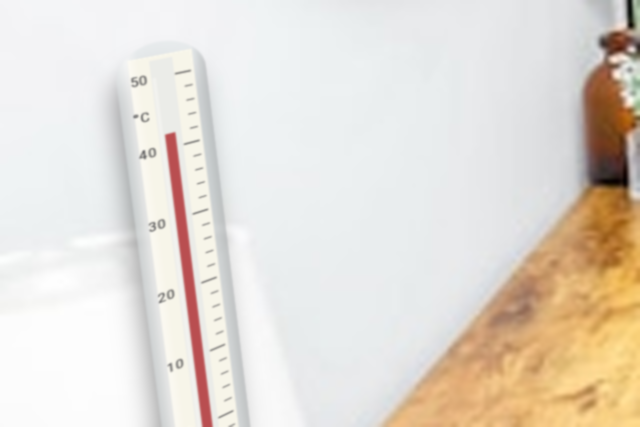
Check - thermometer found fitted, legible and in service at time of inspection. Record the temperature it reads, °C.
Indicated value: 42 °C
